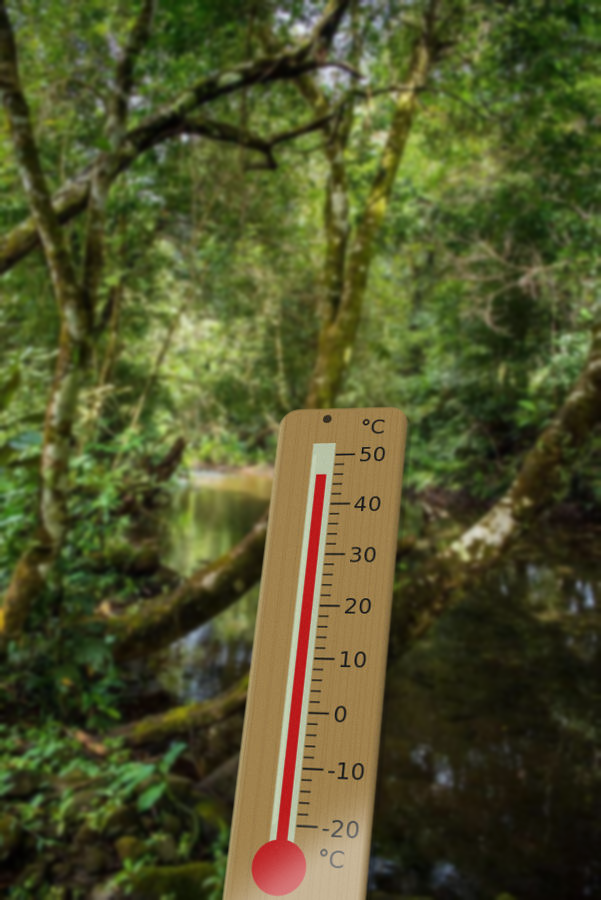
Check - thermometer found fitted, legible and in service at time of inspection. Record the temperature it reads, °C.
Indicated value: 46 °C
